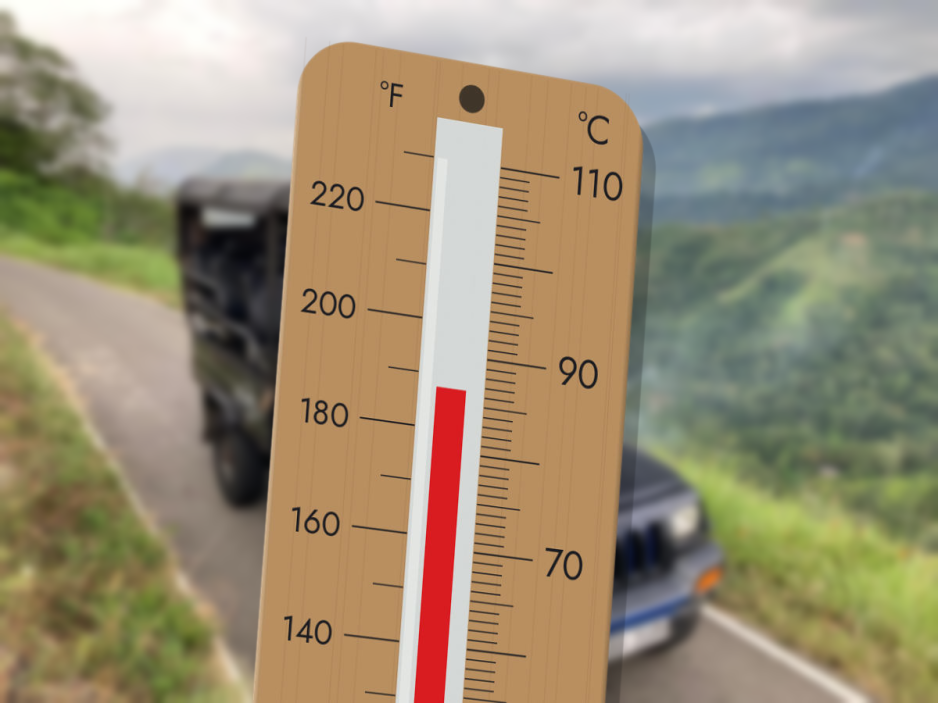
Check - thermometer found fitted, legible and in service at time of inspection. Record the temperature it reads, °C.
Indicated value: 86.5 °C
